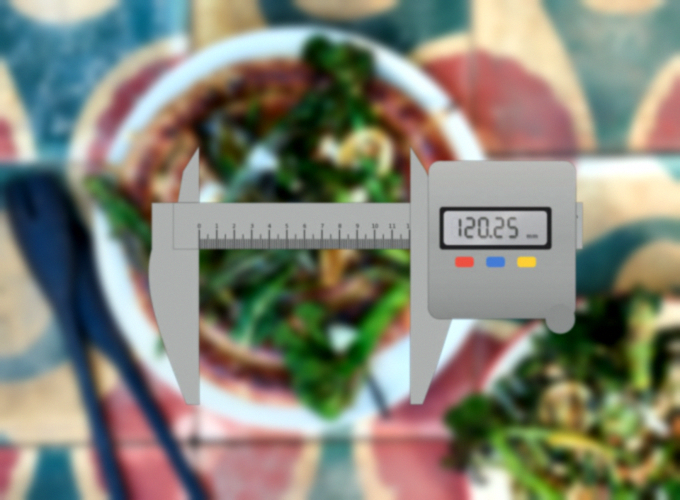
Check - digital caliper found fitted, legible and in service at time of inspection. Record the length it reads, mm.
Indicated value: 120.25 mm
